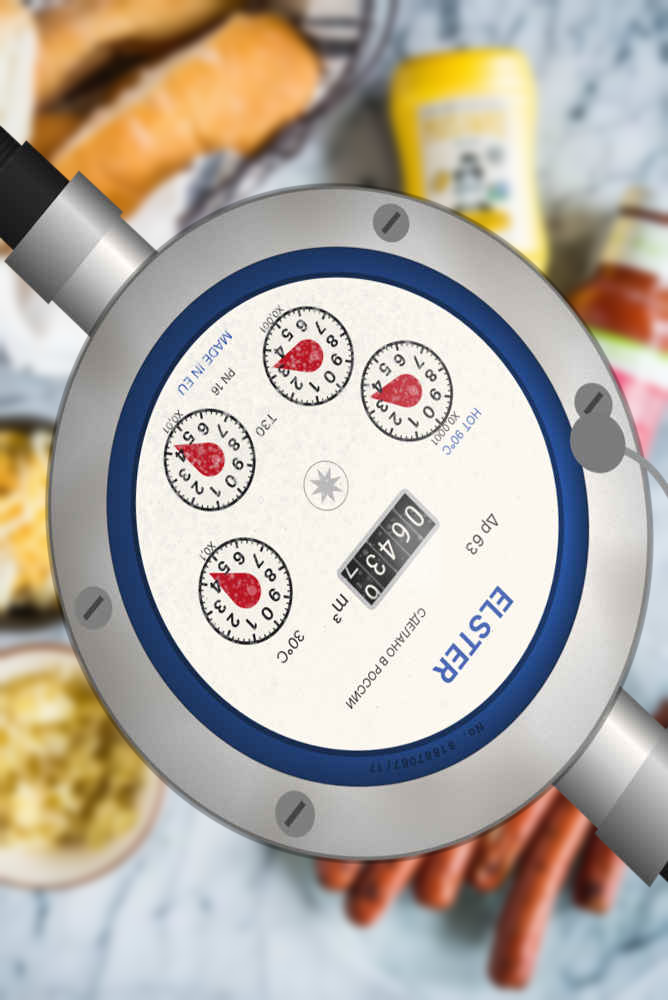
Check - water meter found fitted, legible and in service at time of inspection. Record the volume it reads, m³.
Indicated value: 6436.4433 m³
